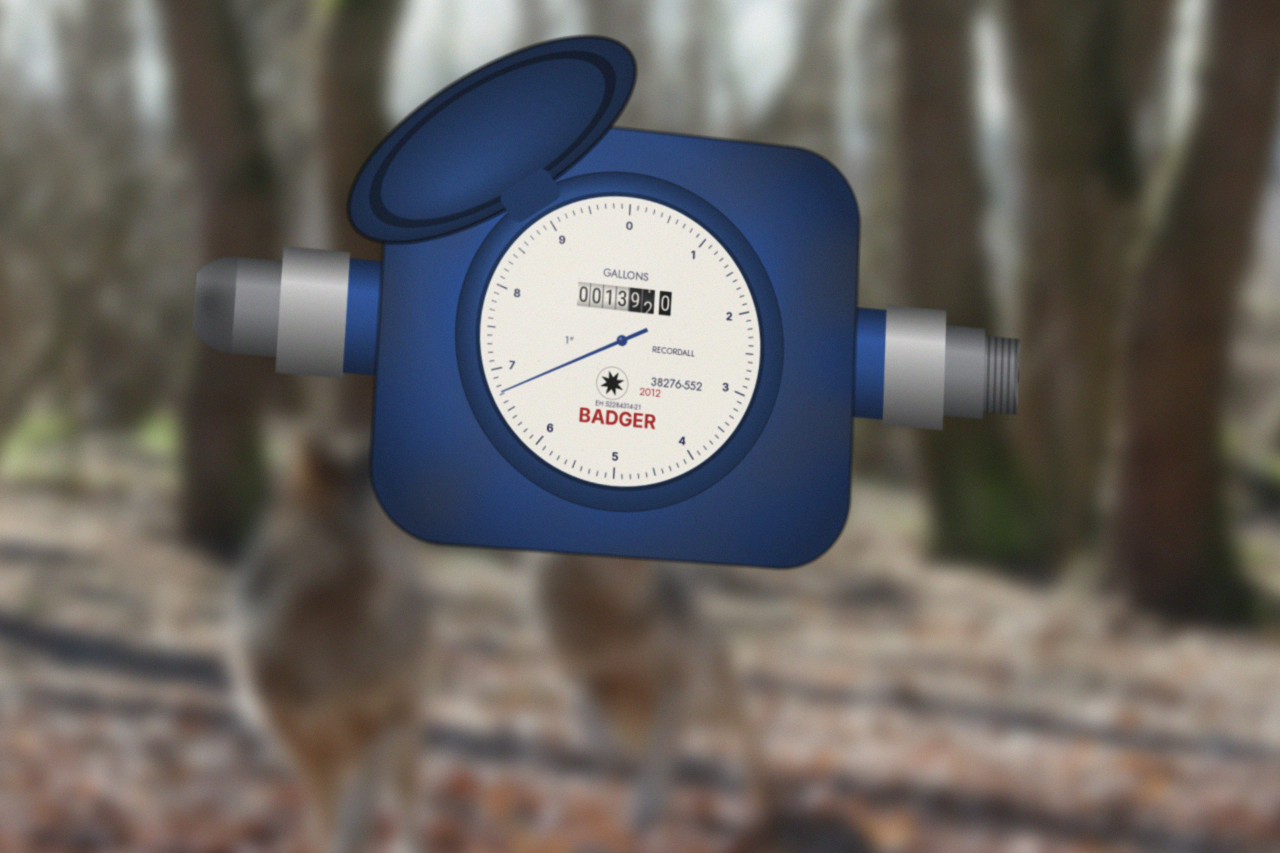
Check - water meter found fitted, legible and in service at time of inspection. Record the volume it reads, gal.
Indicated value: 13916.7 gal
